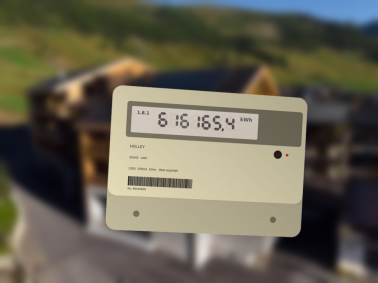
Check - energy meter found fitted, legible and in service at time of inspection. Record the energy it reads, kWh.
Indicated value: 616165.4 kWh
